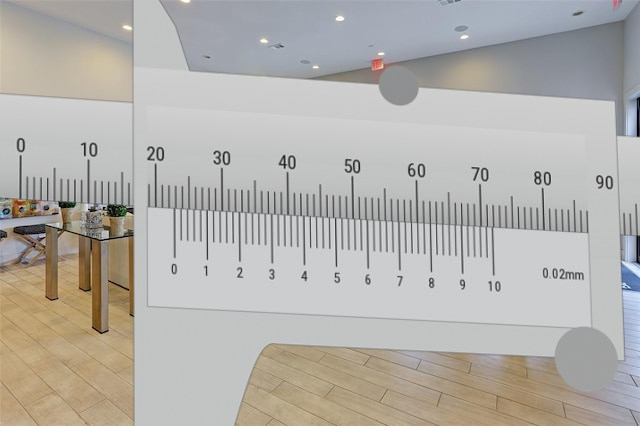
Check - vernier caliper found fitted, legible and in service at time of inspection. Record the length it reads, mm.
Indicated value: 22.8 mm
